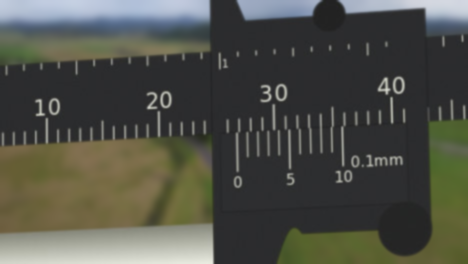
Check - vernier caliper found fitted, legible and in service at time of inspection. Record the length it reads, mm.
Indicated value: 26.8 mm
